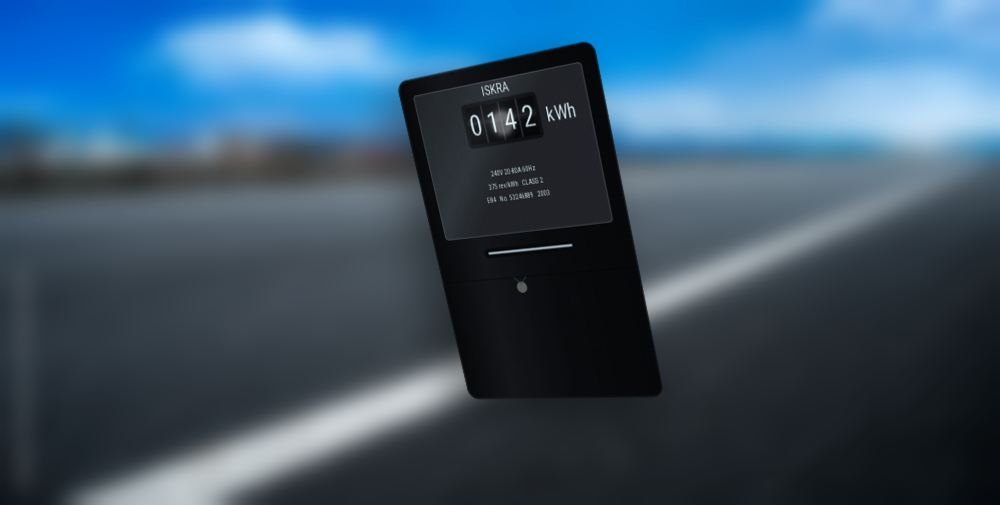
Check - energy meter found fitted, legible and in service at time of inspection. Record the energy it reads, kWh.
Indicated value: 142 kWh
